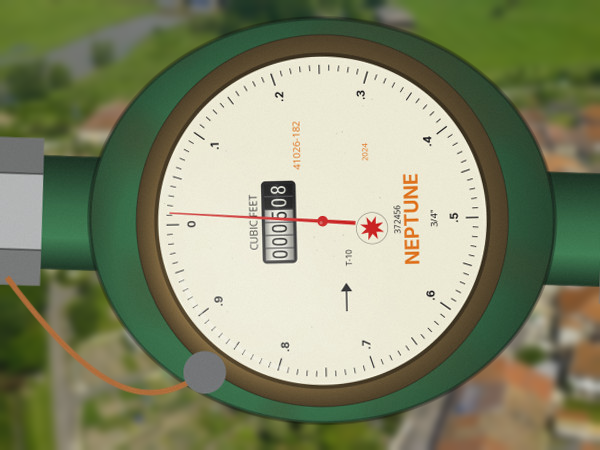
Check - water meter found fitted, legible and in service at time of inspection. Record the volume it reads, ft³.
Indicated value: 508.01 ft³
